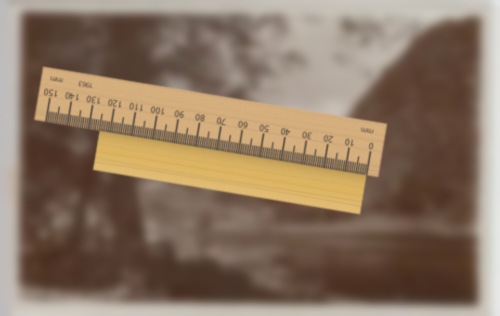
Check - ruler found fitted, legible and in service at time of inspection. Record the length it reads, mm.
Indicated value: 125 mm
